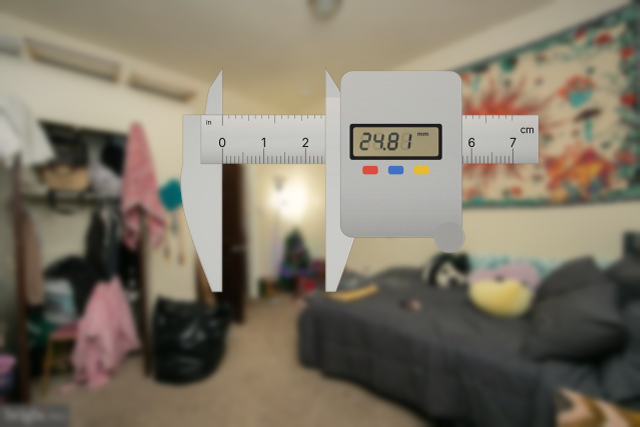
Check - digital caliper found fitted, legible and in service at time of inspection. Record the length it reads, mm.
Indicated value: 24.81 mm
